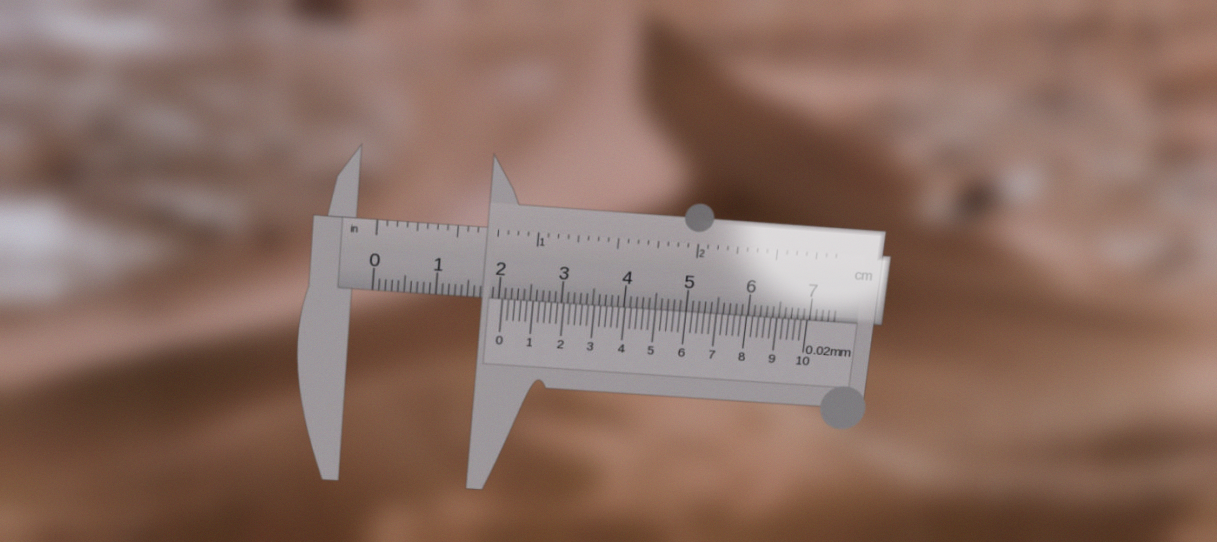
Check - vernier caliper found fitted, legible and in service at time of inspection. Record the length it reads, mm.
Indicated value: 20.6 mm
